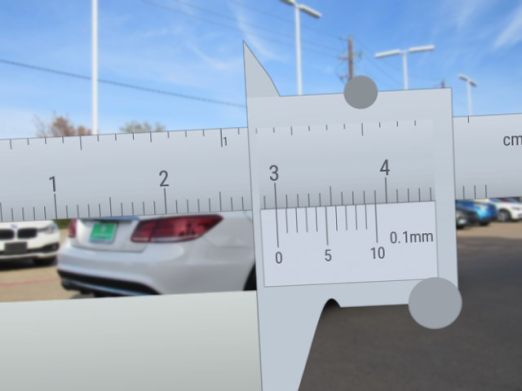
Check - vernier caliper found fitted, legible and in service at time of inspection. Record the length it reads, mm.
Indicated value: 30.0 mm
